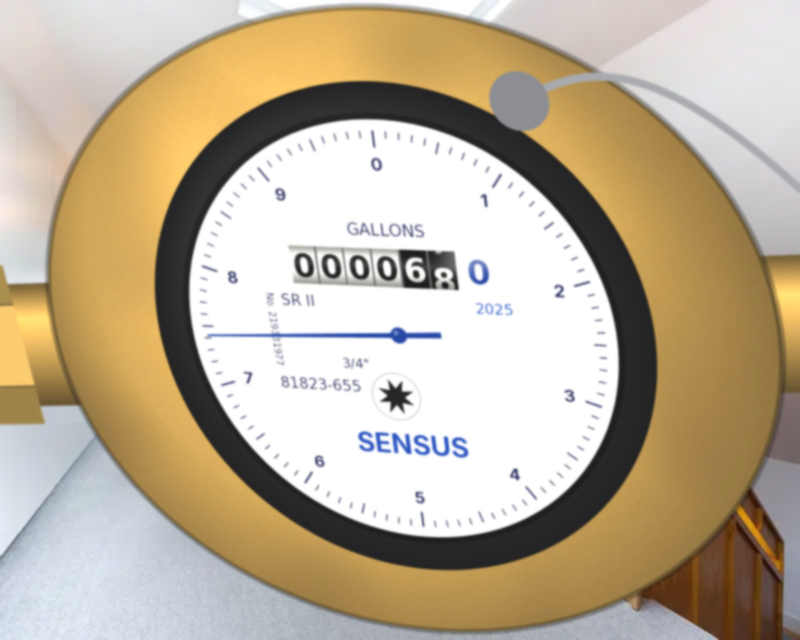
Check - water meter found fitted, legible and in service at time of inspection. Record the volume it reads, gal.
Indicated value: 677.4 gal
